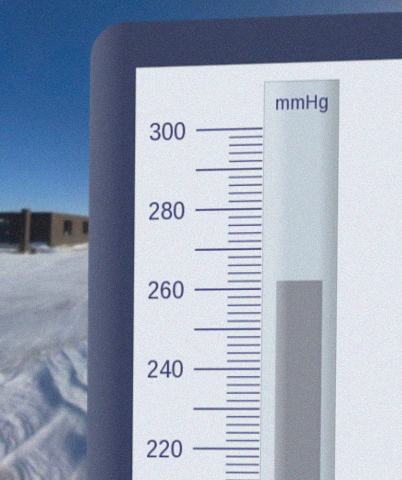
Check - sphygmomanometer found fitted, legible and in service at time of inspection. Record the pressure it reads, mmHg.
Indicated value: 262 mmHg
